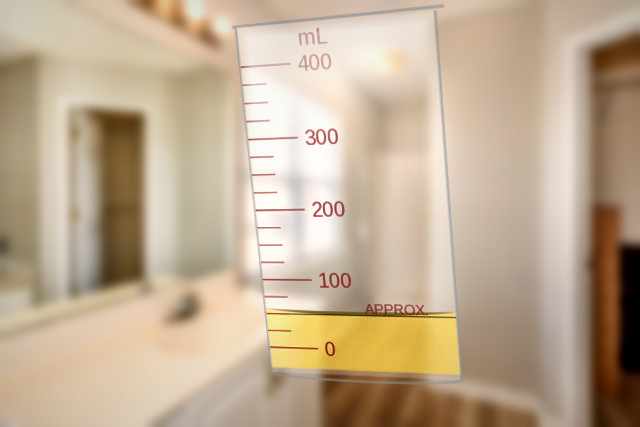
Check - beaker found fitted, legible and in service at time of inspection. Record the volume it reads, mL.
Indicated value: 50 mL
